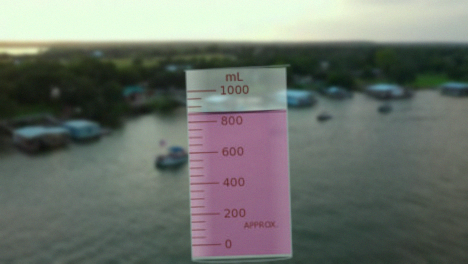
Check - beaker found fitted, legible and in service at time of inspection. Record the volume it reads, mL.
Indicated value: 850 mL
